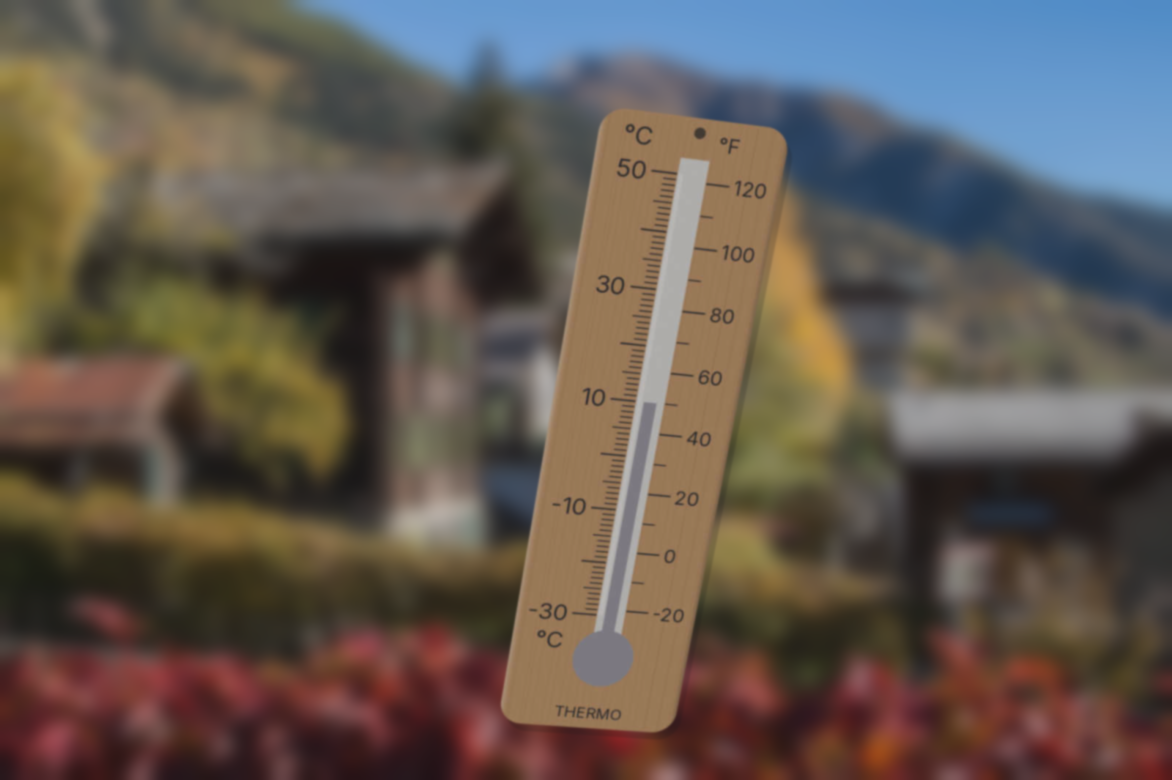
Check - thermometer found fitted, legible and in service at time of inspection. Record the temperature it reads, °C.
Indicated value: 10 °C
